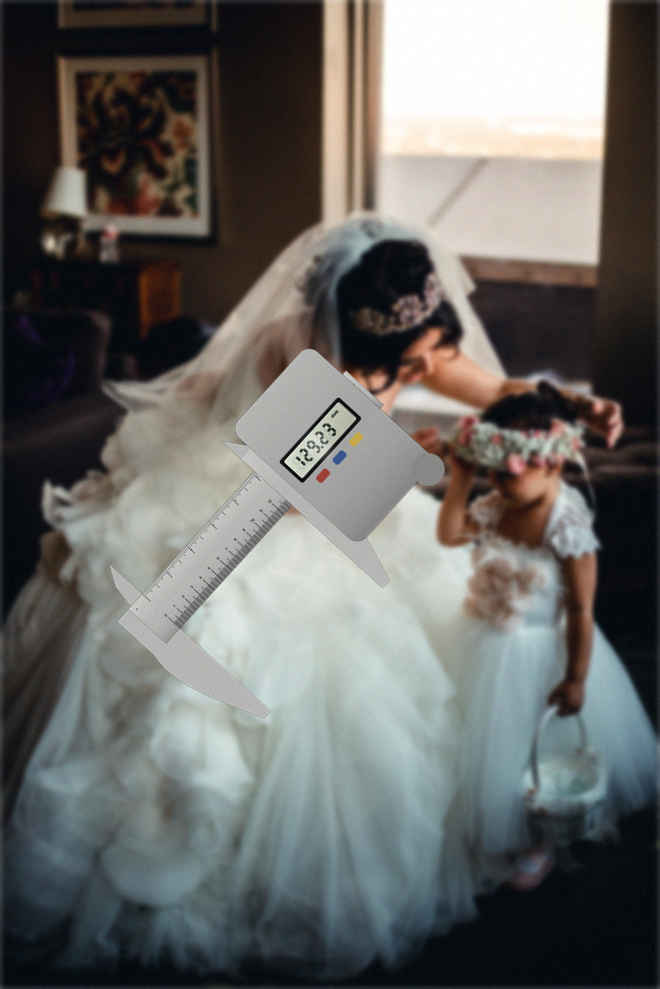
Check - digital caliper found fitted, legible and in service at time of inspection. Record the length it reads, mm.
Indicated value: 129.23 mm
